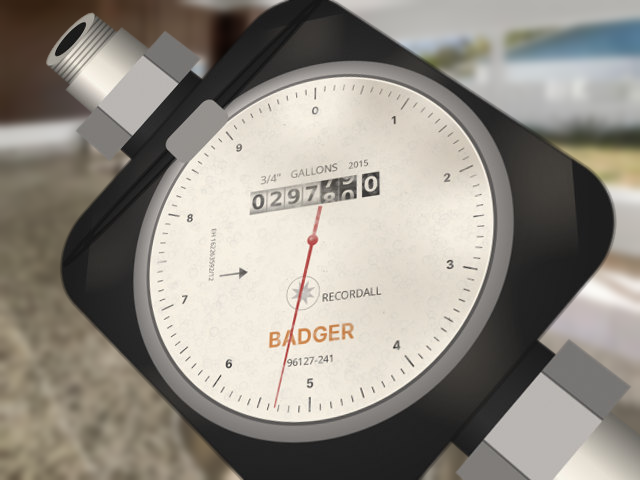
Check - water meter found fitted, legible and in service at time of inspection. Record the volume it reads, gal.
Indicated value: 297795.3 gal
